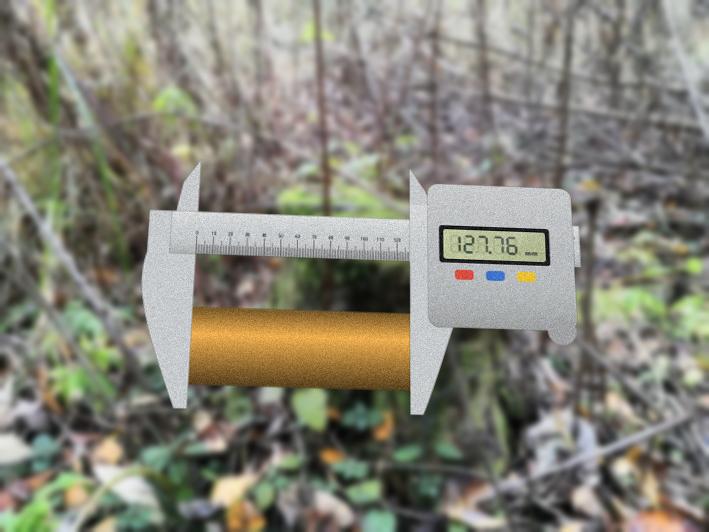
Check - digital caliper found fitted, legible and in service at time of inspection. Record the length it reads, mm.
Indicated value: 127.76 mm
